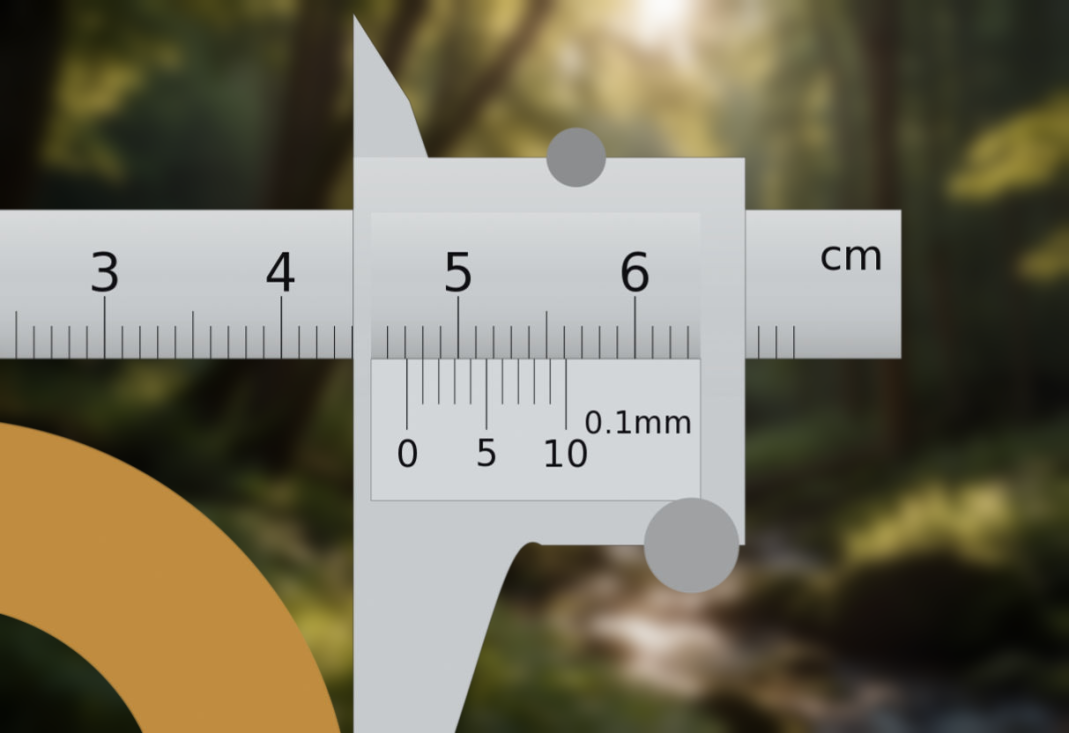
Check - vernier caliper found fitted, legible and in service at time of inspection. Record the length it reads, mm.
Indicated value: 47.1 mm
